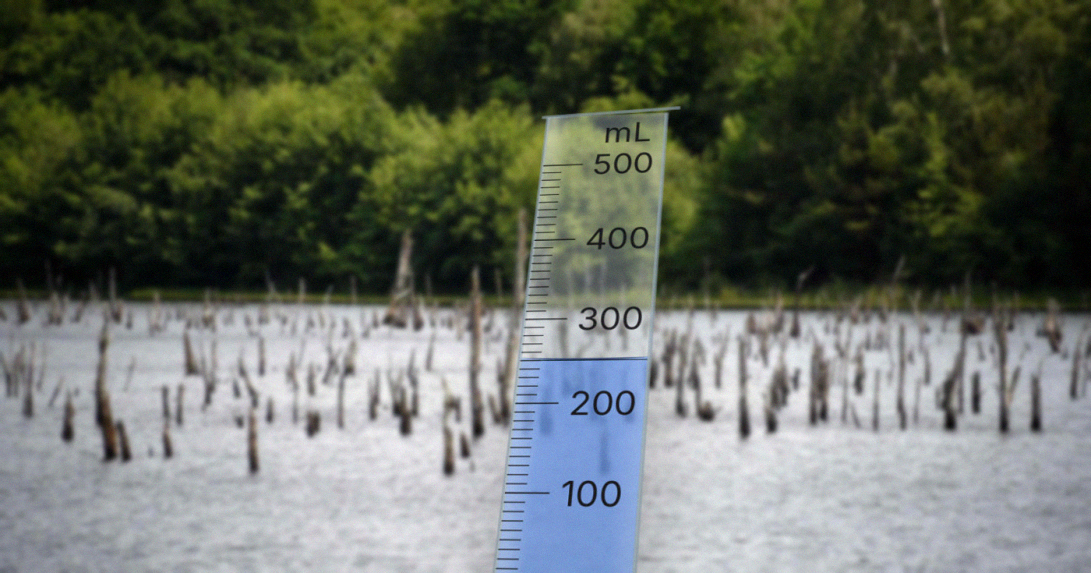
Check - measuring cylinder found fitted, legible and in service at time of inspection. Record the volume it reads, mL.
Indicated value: 250 mL
